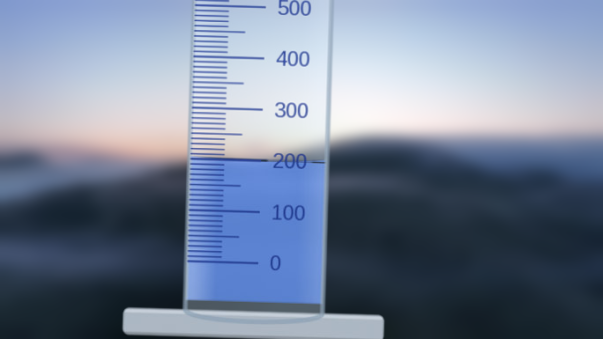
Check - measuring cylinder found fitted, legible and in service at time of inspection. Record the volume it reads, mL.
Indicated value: 200 mL
